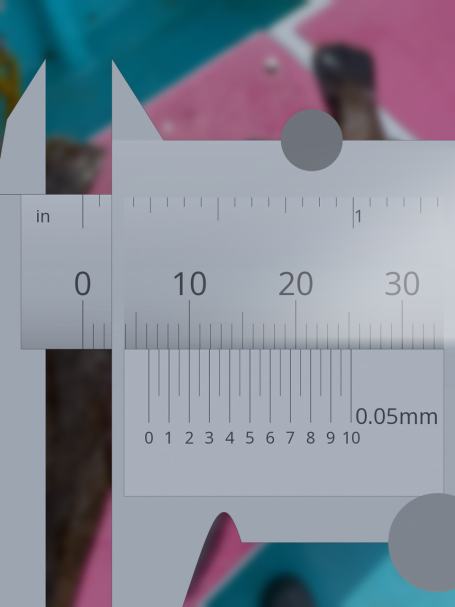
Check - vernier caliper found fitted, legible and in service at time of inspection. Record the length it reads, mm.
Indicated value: 6.2 mm
